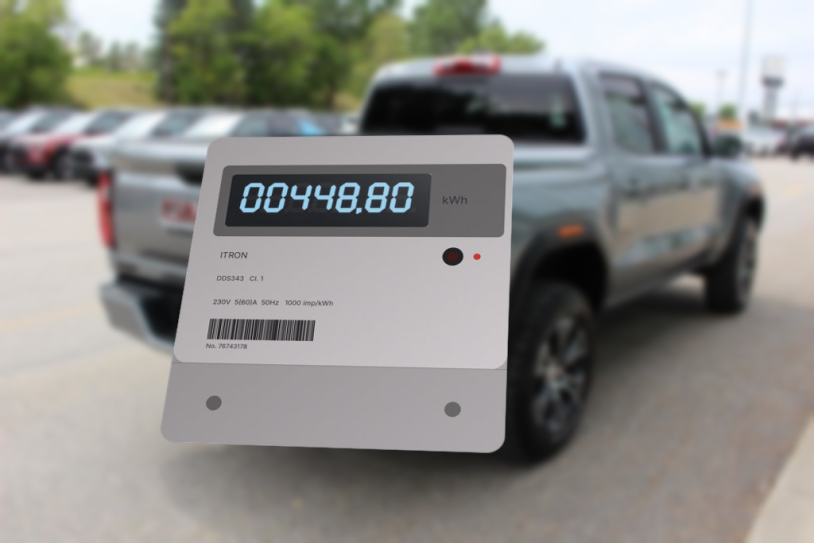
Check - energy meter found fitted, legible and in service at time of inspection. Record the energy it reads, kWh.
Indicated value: 448.80 kWh
